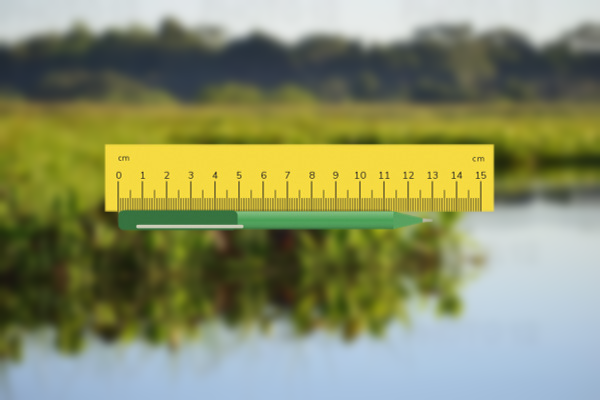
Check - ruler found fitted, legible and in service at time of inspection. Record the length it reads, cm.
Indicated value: 13 cm
